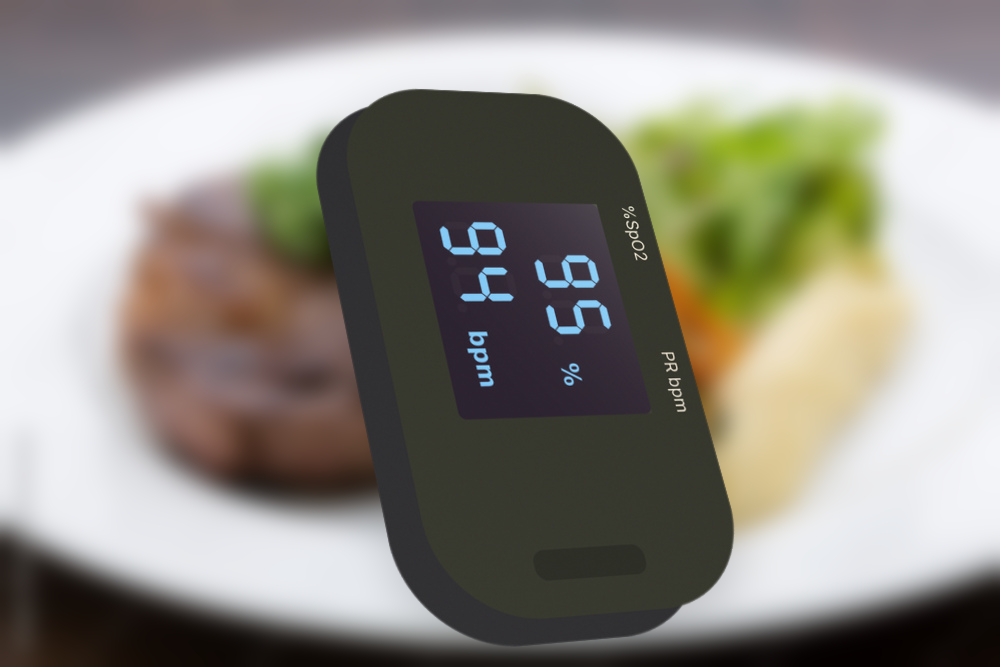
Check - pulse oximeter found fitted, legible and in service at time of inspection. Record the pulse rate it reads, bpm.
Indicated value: 94 bpm
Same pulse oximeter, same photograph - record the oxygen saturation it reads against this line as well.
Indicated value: 95 %
